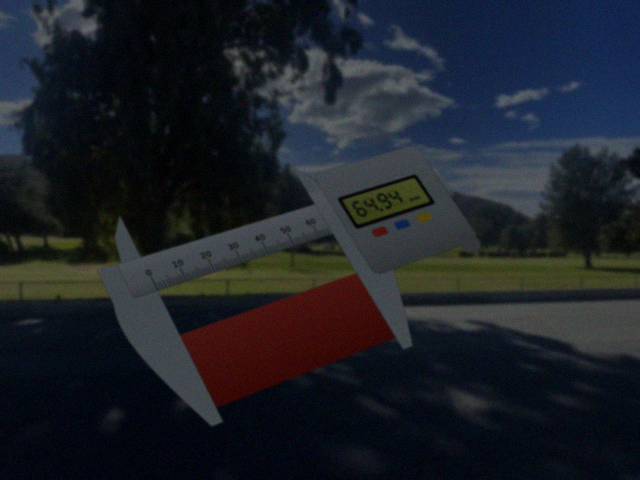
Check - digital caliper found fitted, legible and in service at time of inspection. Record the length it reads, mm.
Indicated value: 64.94 mm
